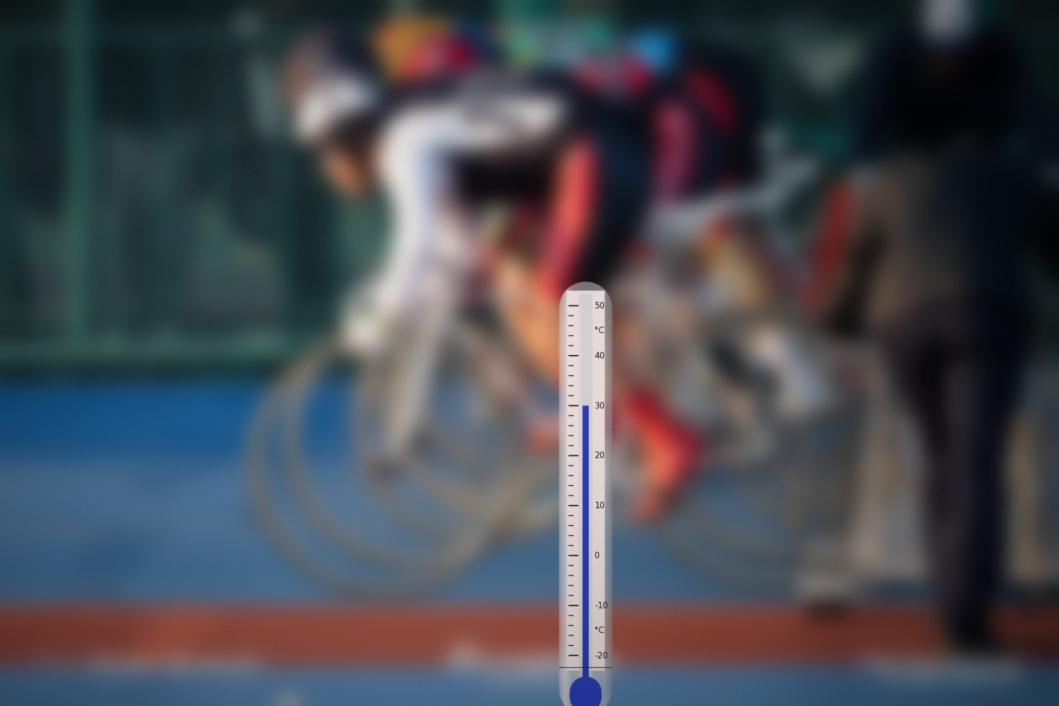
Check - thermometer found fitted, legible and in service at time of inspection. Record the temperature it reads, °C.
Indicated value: 30 °C
